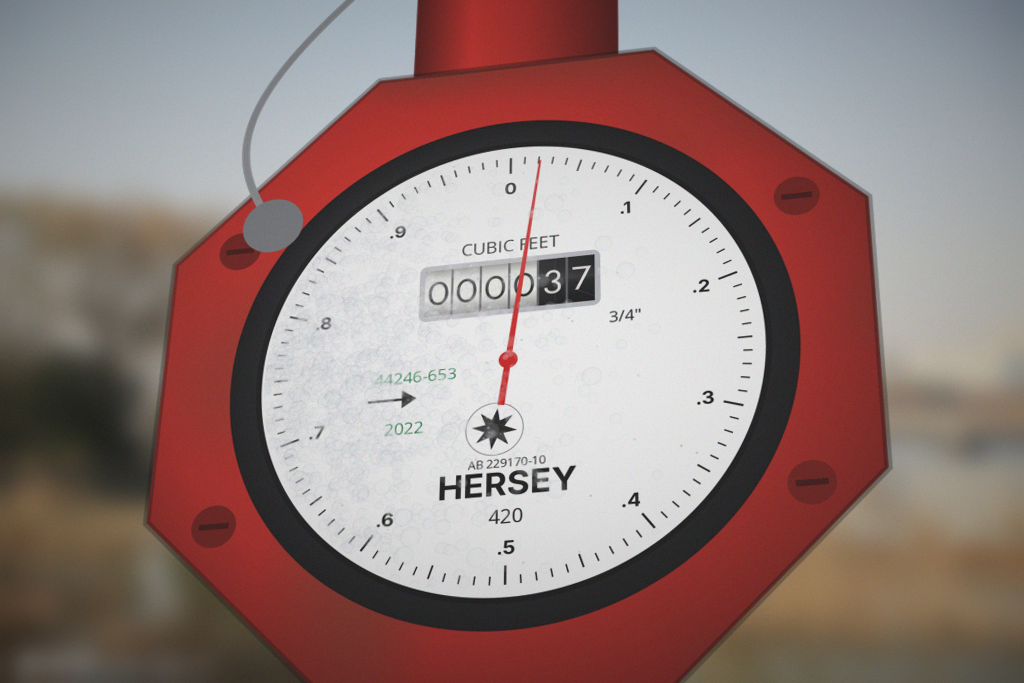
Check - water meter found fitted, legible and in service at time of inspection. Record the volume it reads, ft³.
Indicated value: 37.02 ft³
